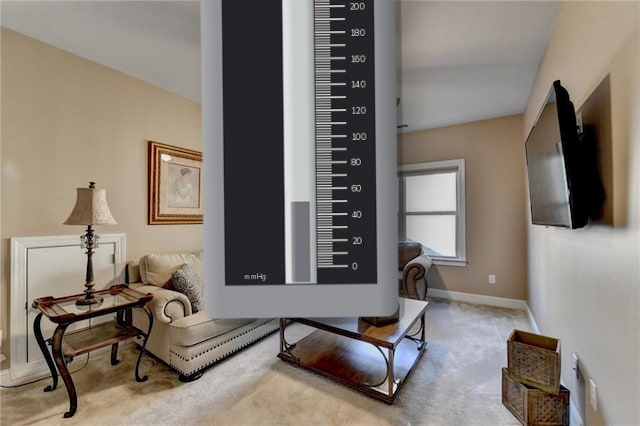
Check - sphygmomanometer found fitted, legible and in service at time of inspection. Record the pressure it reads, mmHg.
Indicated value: 50 mmHg
